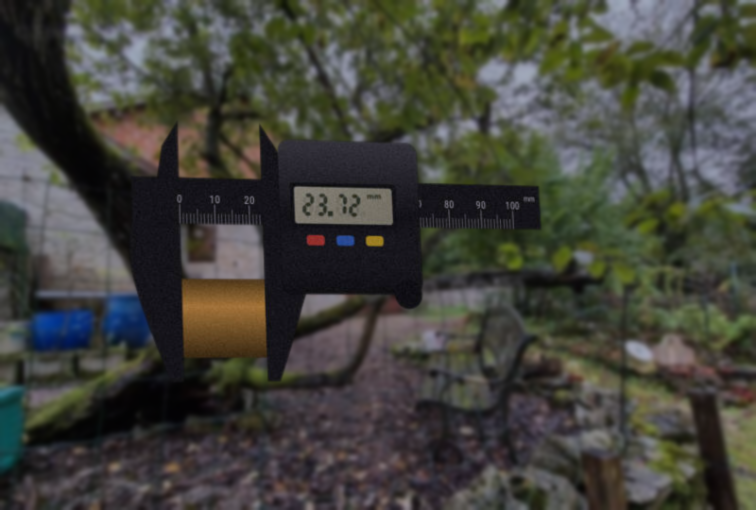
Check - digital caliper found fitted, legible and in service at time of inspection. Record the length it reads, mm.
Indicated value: 23.72 mm
